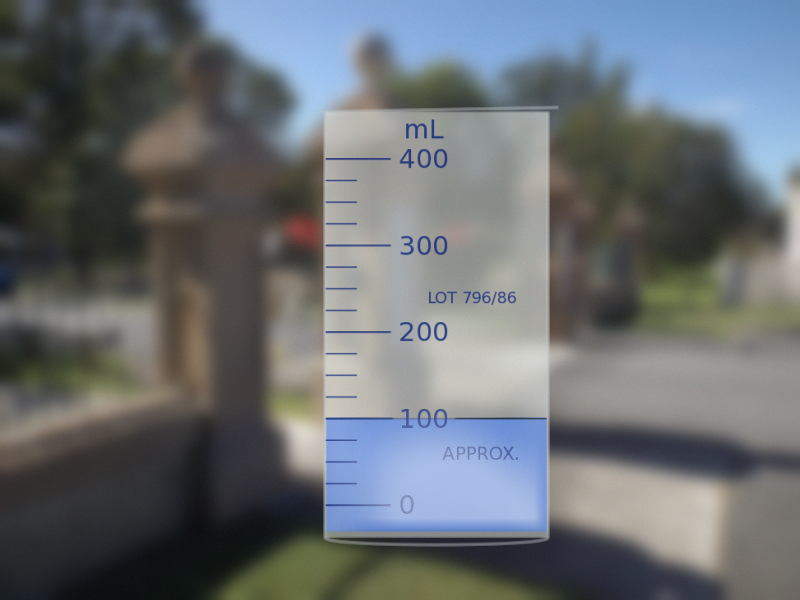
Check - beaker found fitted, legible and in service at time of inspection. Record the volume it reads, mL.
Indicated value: 100 mL
